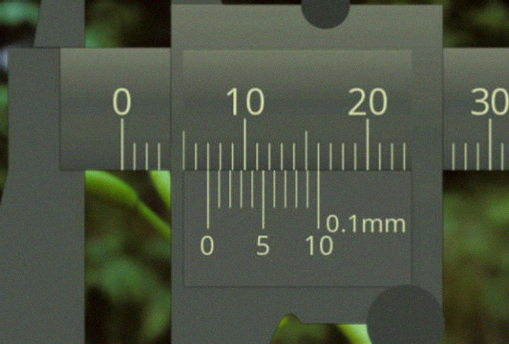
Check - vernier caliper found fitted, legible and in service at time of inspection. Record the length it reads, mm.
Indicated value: 7.0 mm
